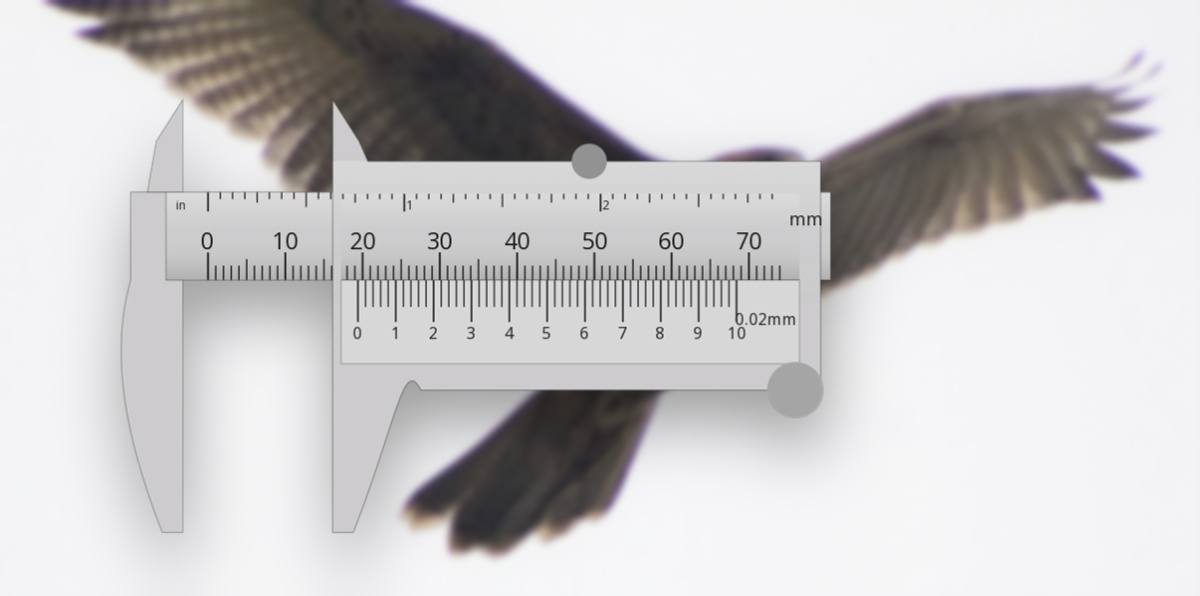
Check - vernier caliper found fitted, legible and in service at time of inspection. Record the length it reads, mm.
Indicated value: 19.4 mm
